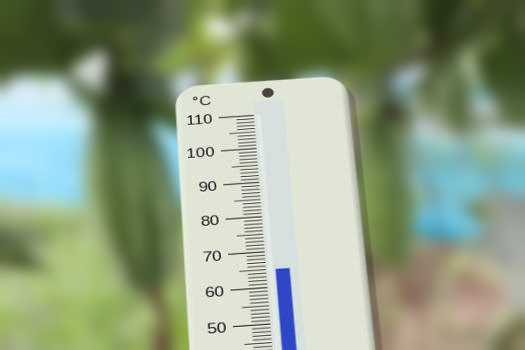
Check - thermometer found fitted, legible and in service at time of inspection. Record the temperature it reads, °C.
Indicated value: 65 °C
